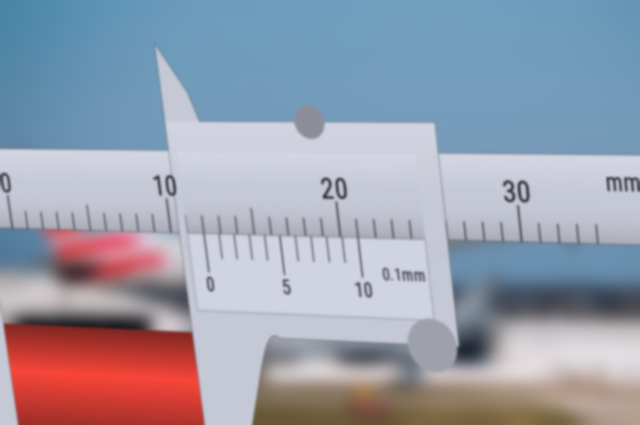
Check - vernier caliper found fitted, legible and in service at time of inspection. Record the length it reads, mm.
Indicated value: 12.0 mm
